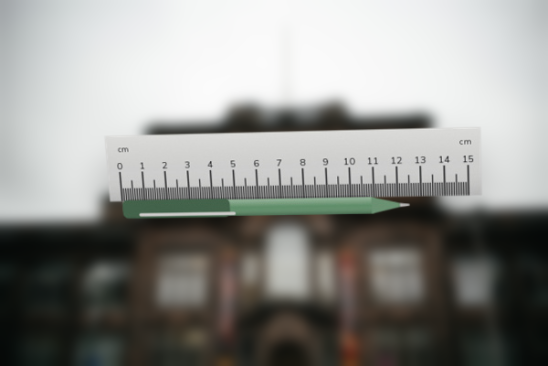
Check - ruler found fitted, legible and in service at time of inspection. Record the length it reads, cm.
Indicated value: 12.5 cm
